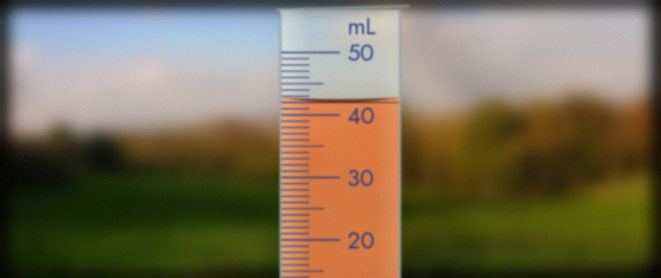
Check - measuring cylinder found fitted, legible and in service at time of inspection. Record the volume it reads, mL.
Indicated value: 42 mL
